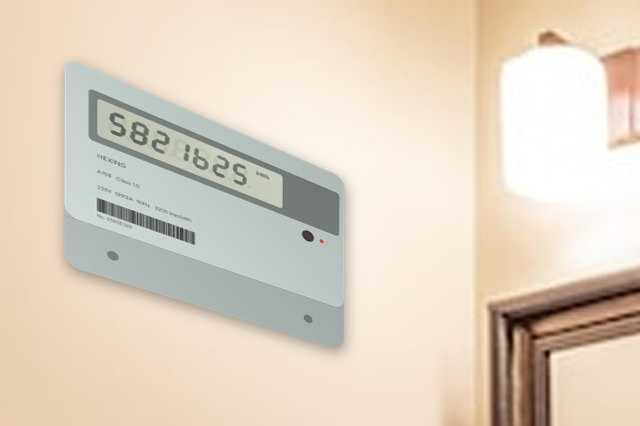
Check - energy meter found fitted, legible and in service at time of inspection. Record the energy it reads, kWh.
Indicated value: 5821625 kWh
